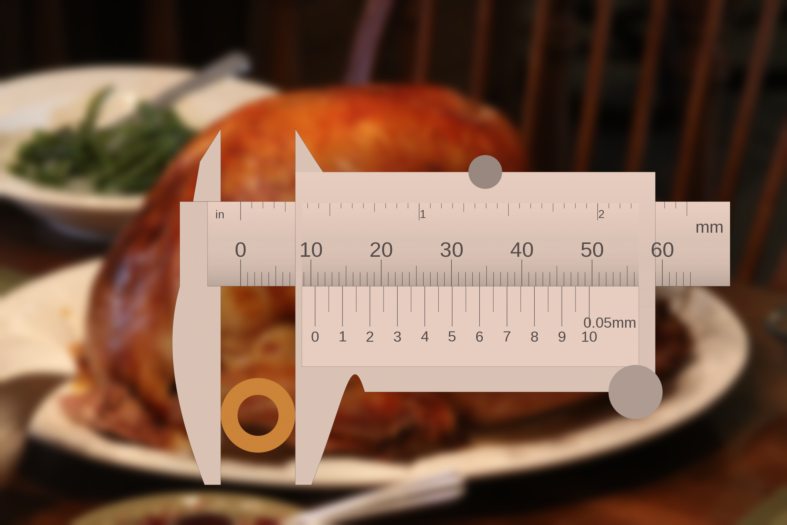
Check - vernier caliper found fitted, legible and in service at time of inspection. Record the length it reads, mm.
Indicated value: 10.6 mm
